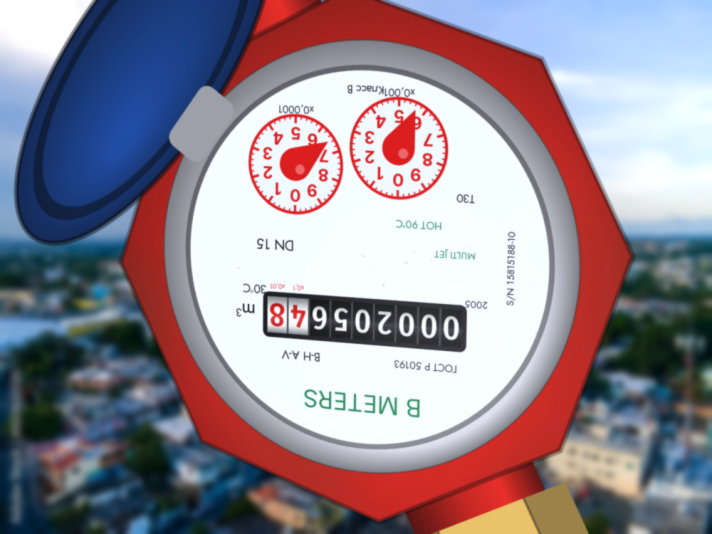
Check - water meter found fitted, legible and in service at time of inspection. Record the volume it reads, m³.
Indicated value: 2056.4856 m³
